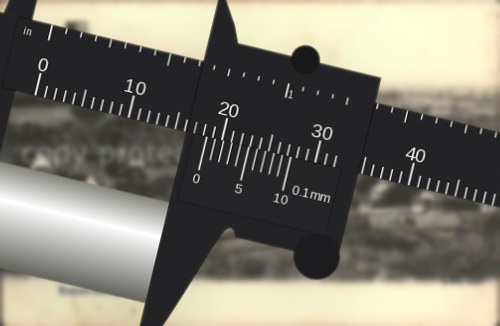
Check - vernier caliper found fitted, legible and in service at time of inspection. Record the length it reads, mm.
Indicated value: 18.4 mm
